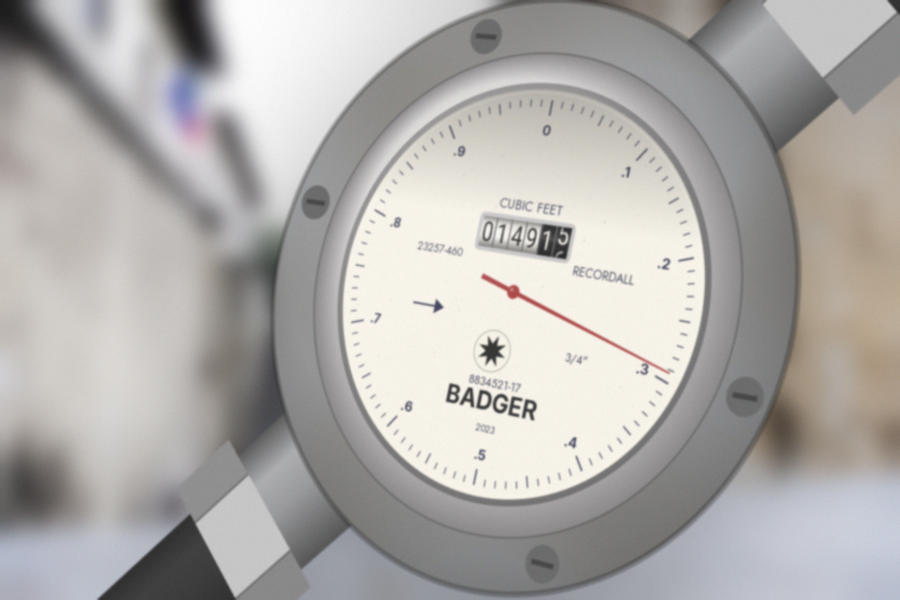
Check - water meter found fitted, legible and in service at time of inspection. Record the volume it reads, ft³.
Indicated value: 14915.29 ft³
